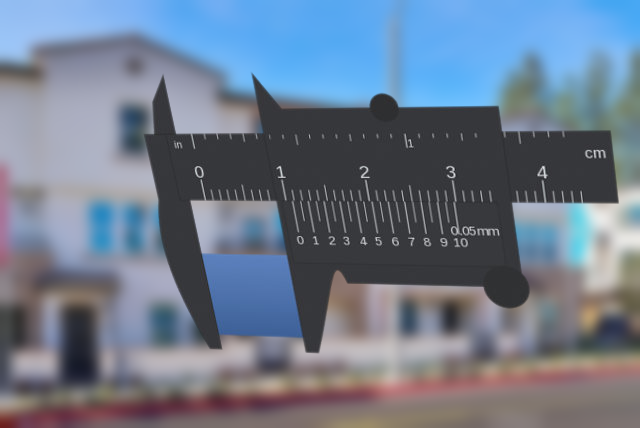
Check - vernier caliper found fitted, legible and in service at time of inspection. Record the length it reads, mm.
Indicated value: 10.8 mm
